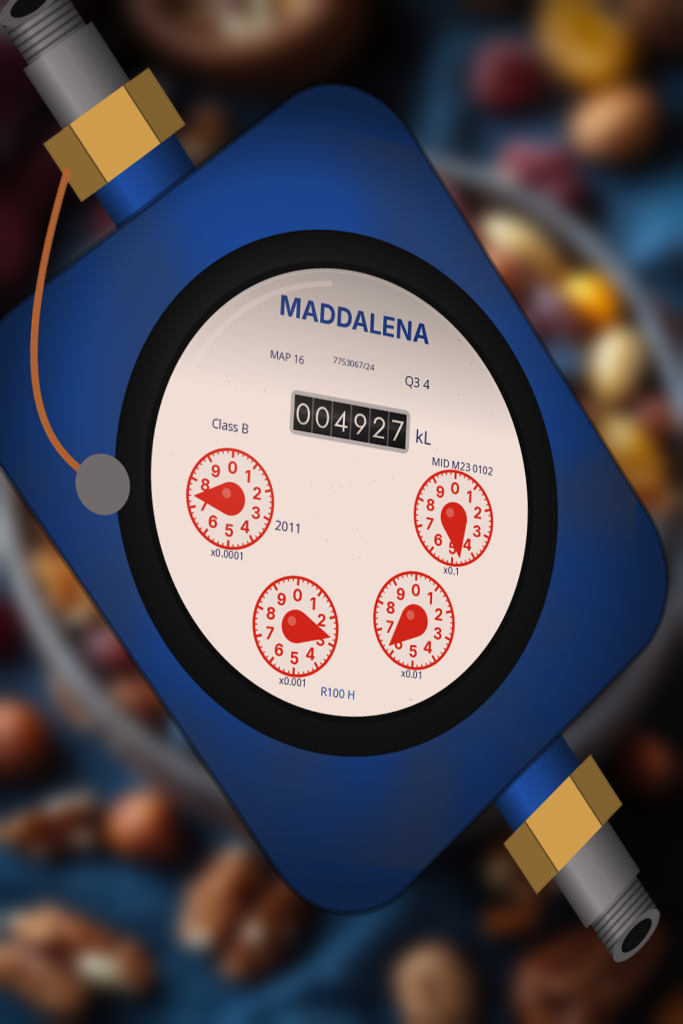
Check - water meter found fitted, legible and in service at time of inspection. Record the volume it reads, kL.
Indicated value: 4927.4627 kL
